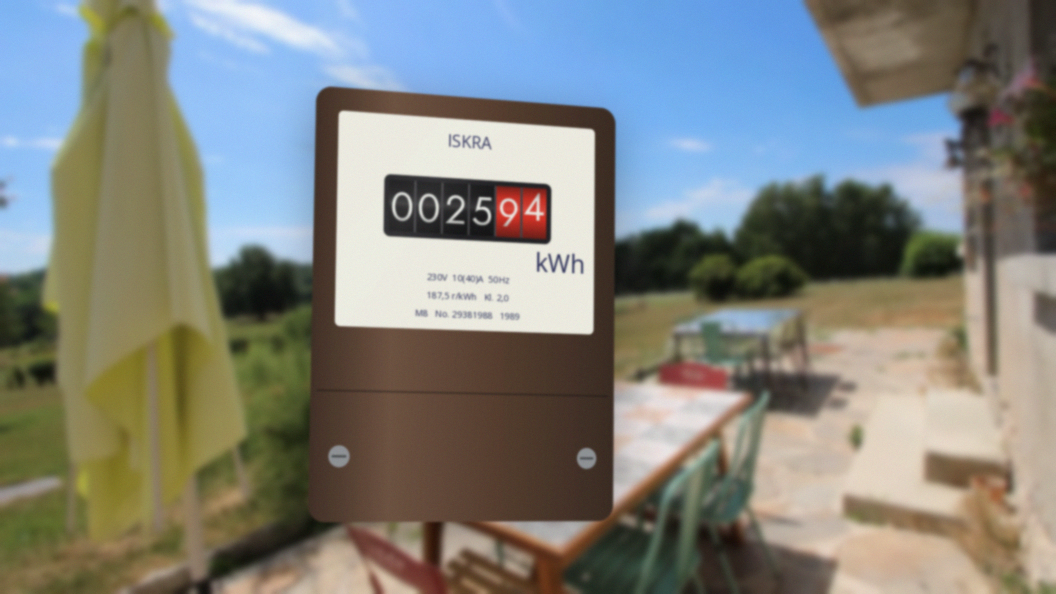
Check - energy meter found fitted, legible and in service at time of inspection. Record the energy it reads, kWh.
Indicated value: 25.94 kWh
